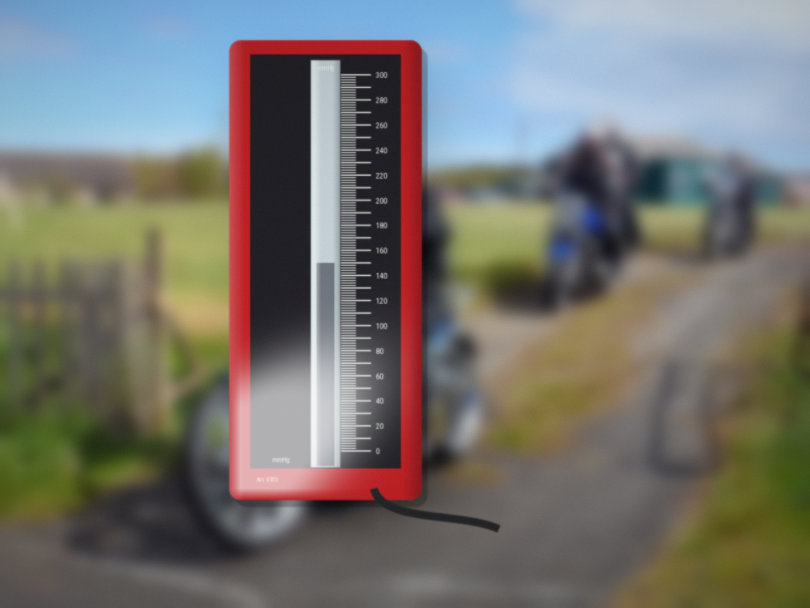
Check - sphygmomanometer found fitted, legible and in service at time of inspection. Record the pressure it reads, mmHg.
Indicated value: 150 mmHg
